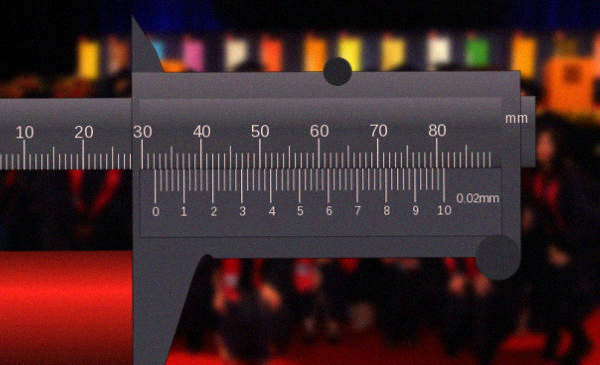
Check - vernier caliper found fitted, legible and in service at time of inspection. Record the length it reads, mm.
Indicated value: 32.2 mm
